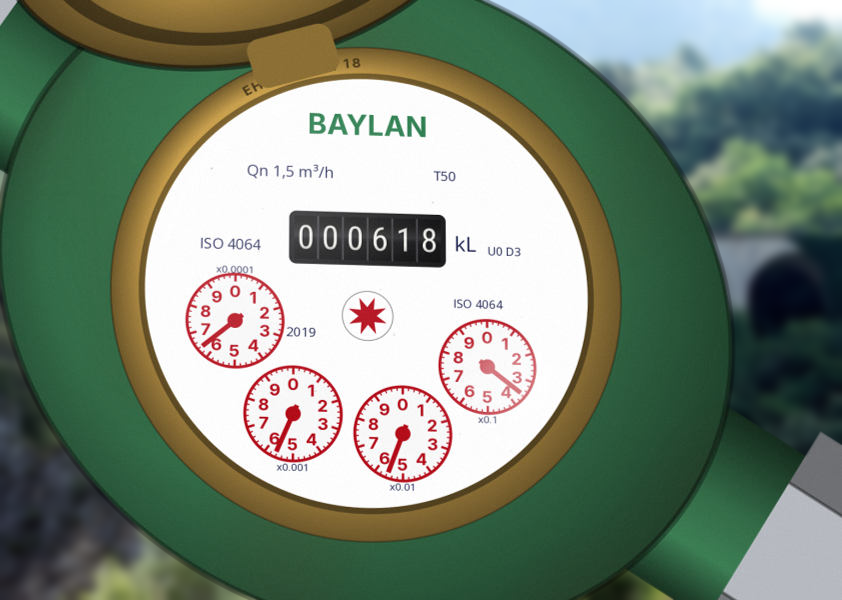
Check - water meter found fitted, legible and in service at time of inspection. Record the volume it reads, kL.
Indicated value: 618.3556 kL
